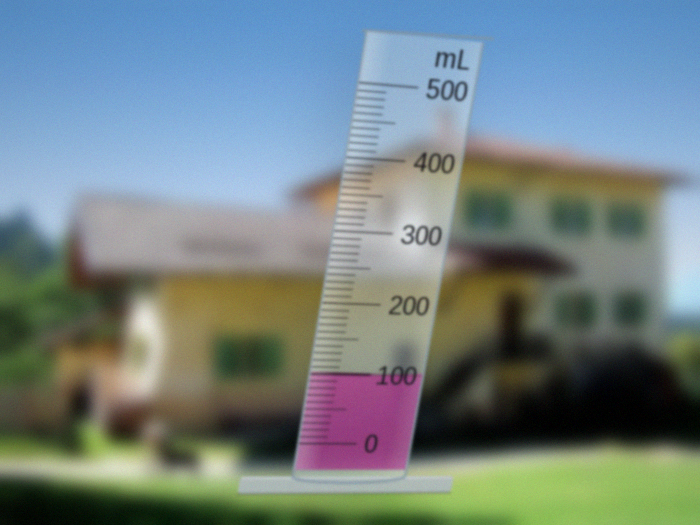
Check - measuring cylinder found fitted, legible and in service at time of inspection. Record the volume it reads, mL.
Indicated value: 100 mL
